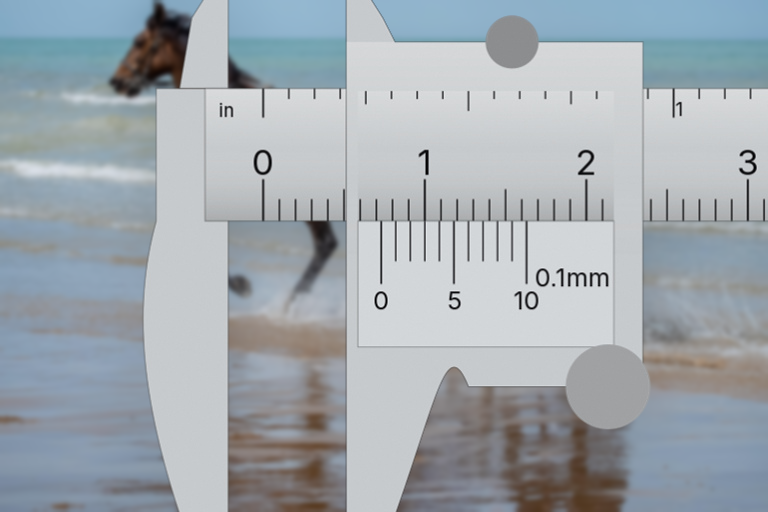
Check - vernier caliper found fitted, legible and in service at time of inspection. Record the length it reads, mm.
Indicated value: 7.3 mm
